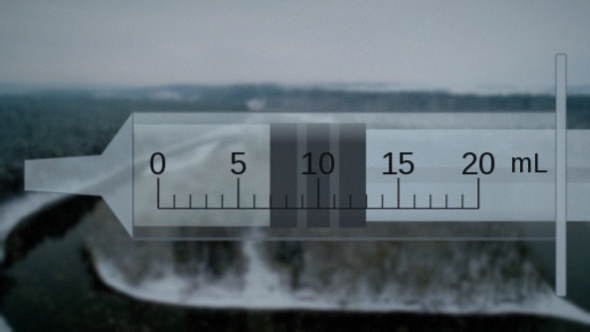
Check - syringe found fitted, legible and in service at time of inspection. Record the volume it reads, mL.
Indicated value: 7 mL
